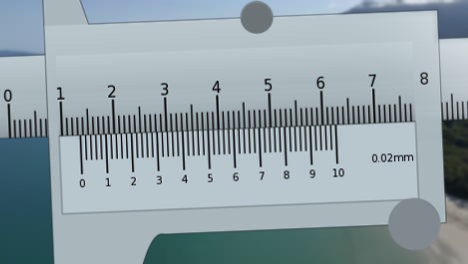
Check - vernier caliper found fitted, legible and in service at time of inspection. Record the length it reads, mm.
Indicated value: 13.5 mm
